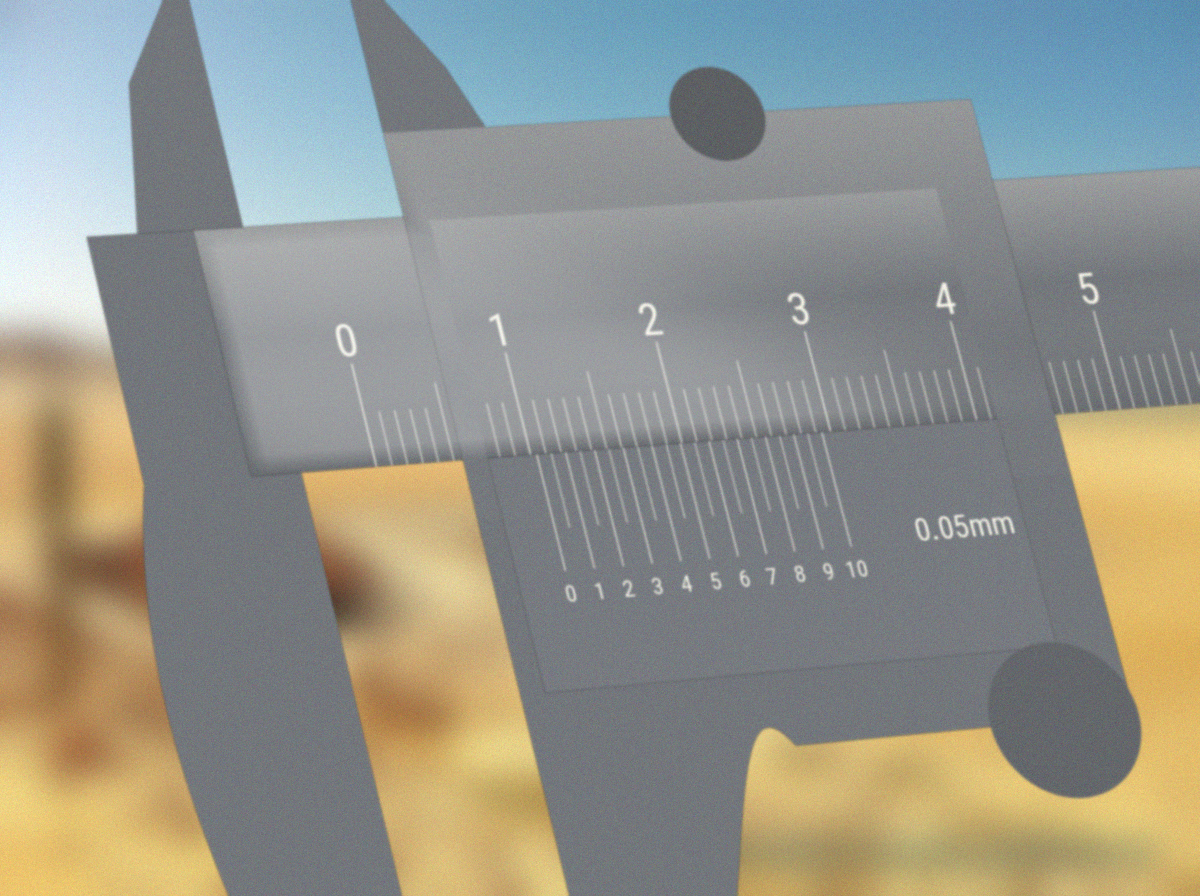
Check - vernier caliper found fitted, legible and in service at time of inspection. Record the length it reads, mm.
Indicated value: 10.4 mm
